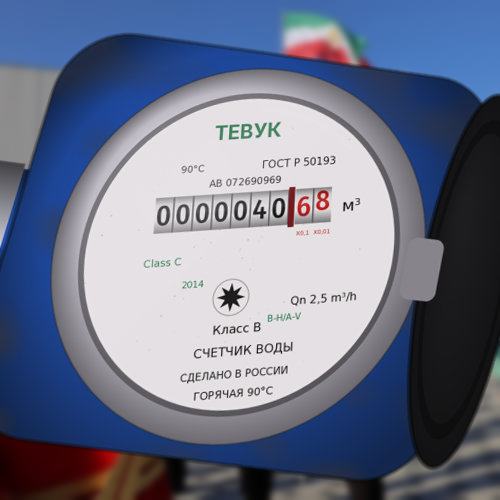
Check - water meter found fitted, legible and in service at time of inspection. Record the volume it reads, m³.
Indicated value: 40.68 m³
